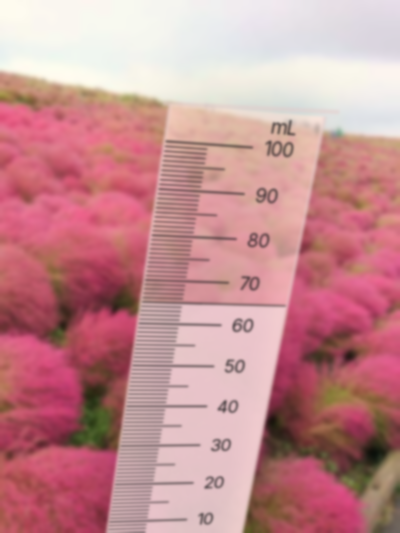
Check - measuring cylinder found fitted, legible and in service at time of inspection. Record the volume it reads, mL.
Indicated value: 65 mL
